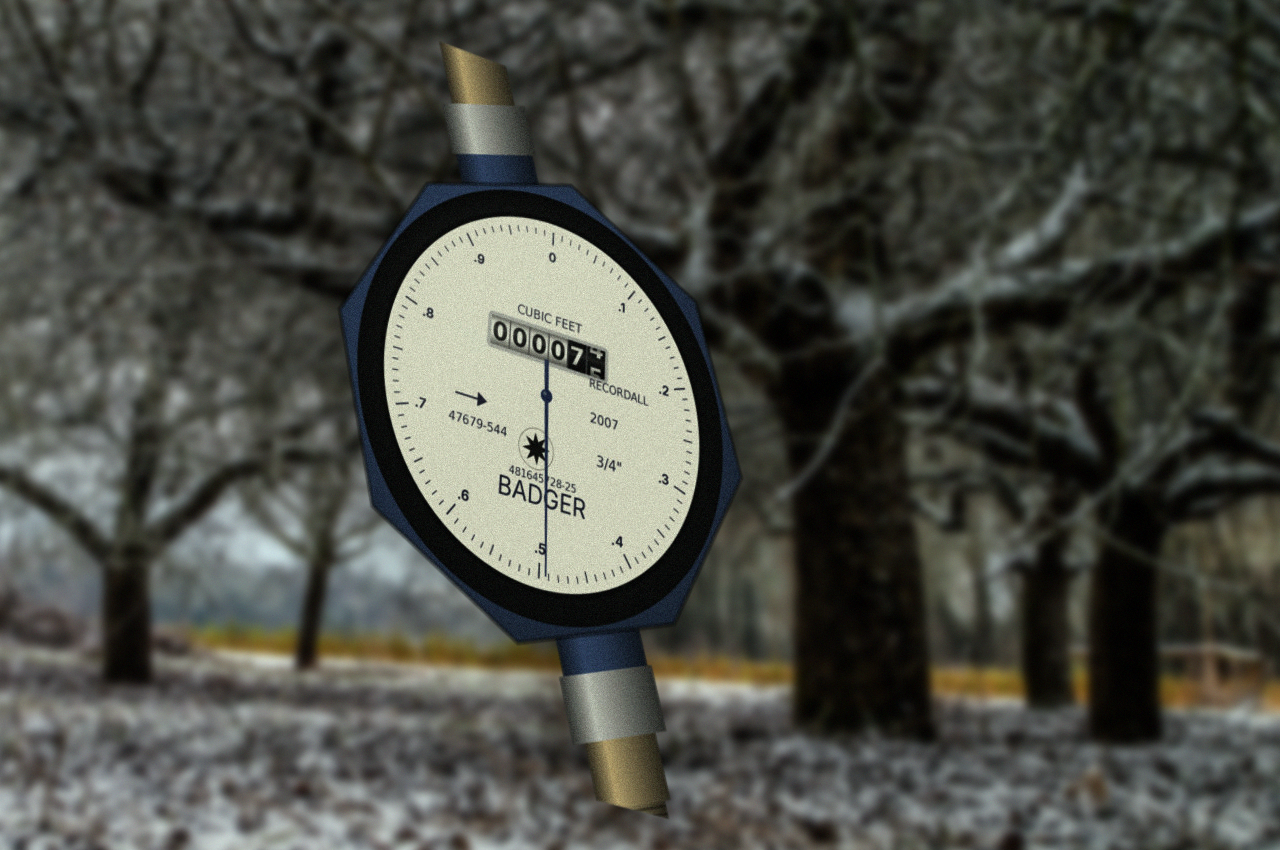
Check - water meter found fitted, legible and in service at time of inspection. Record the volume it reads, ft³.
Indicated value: 74.49 ft³
